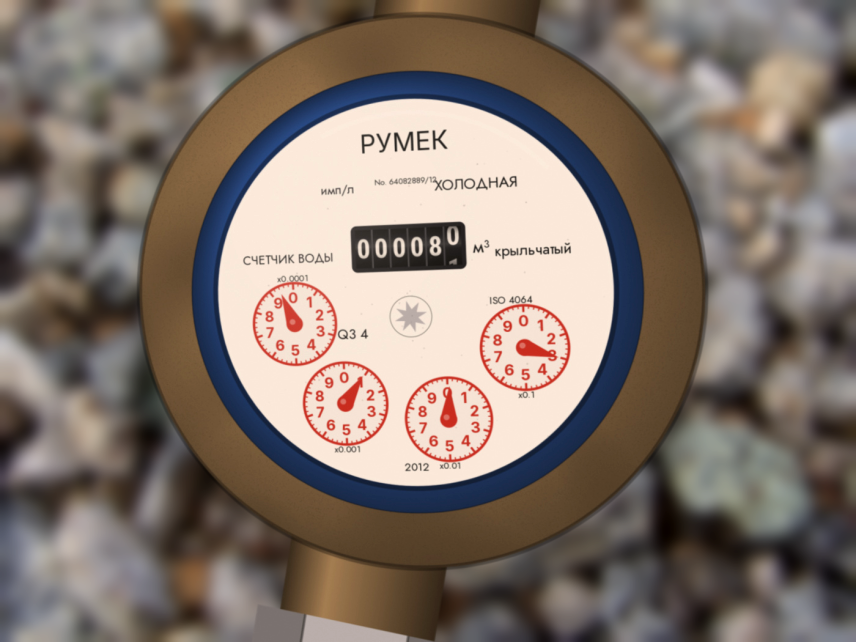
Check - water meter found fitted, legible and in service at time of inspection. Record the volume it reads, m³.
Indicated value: 80.3009 m³
